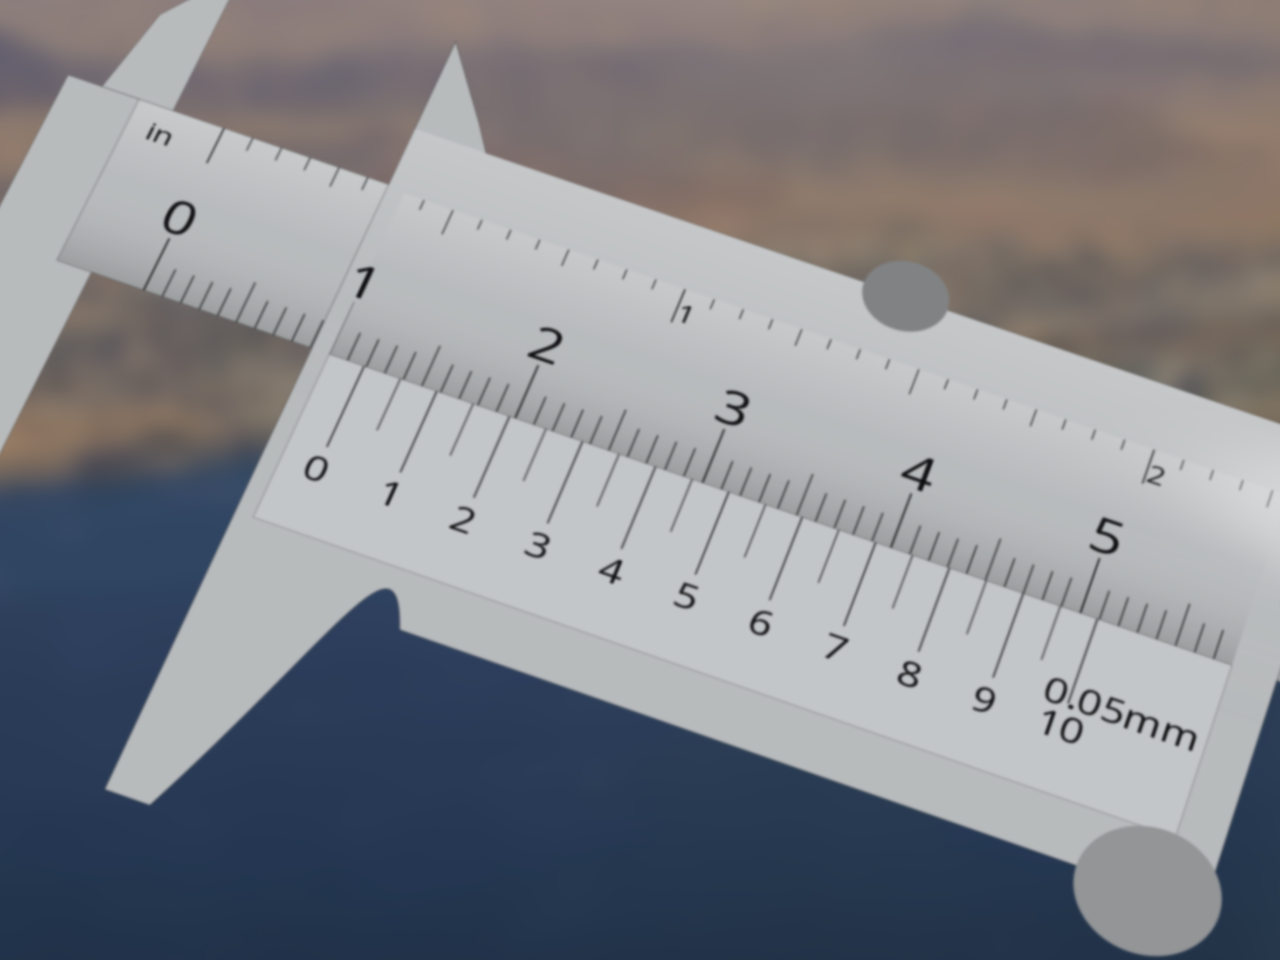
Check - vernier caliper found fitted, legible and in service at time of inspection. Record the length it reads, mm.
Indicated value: 11.9 mm
